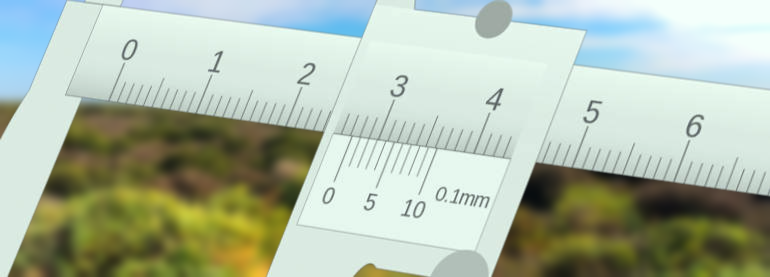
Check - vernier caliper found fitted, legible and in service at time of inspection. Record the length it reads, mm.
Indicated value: 27.2 mm
